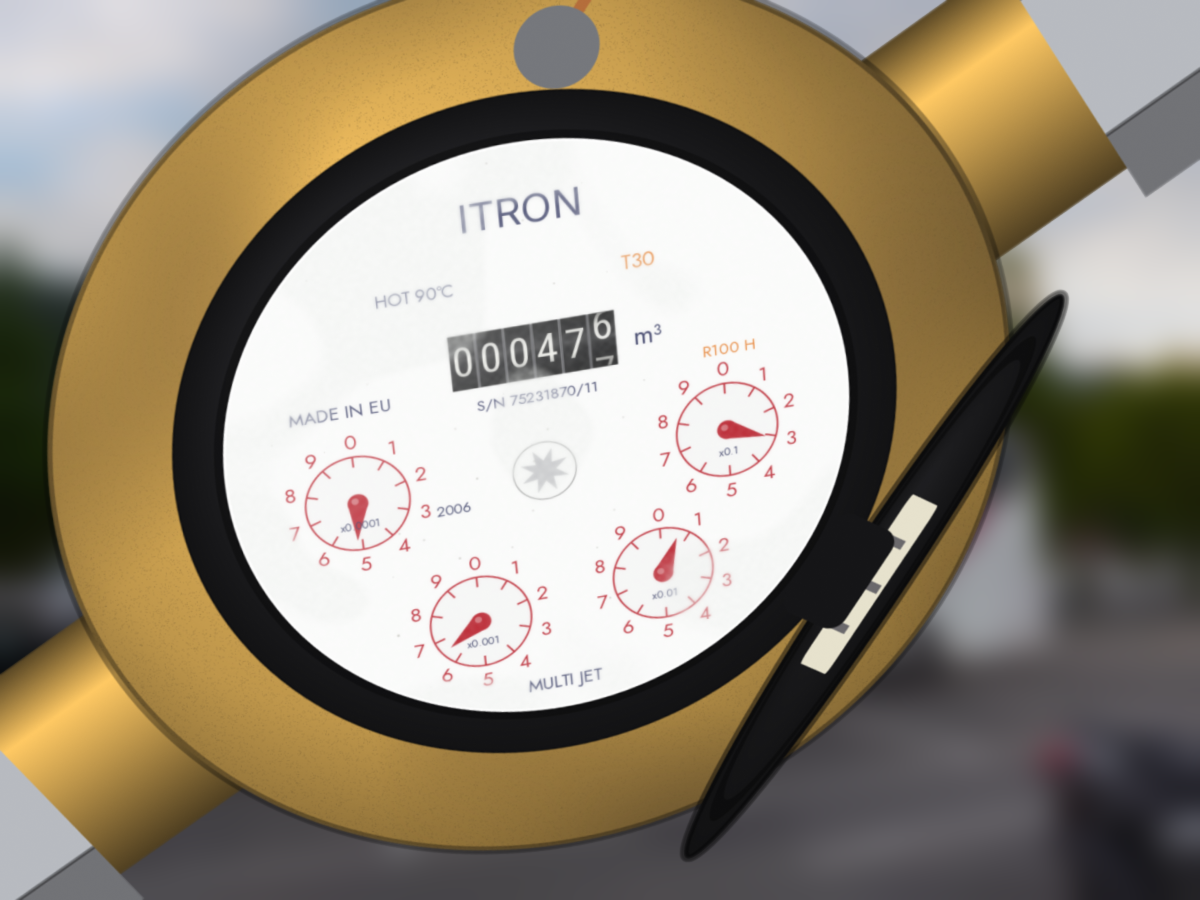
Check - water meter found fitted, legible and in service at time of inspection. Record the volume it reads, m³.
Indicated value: 476.3065 m³
